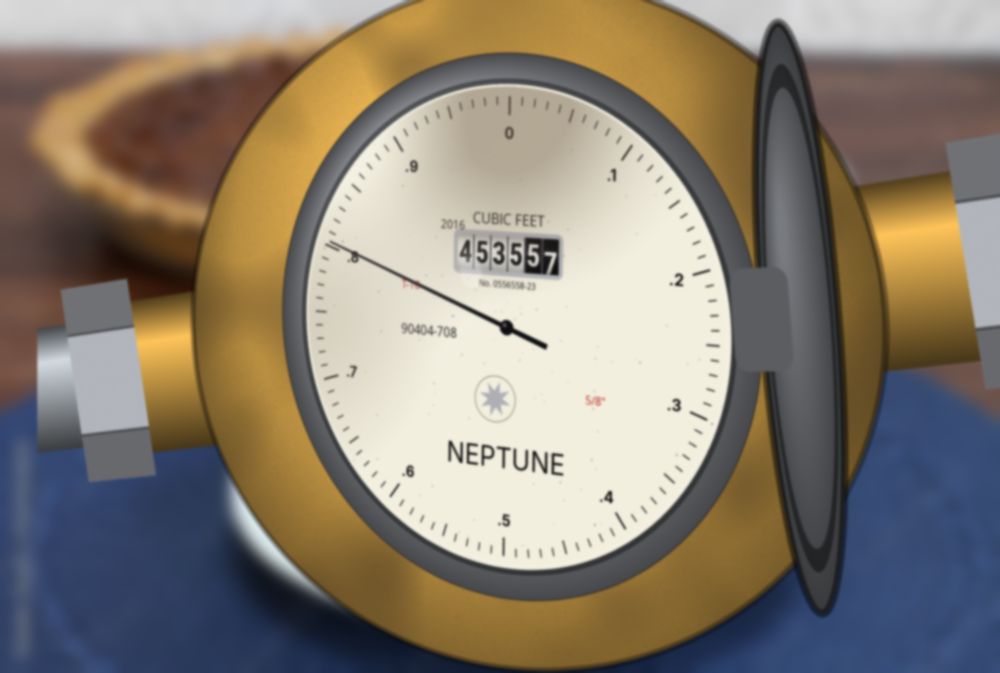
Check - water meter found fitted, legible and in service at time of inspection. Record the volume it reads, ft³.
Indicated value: 453556.80 ft³
